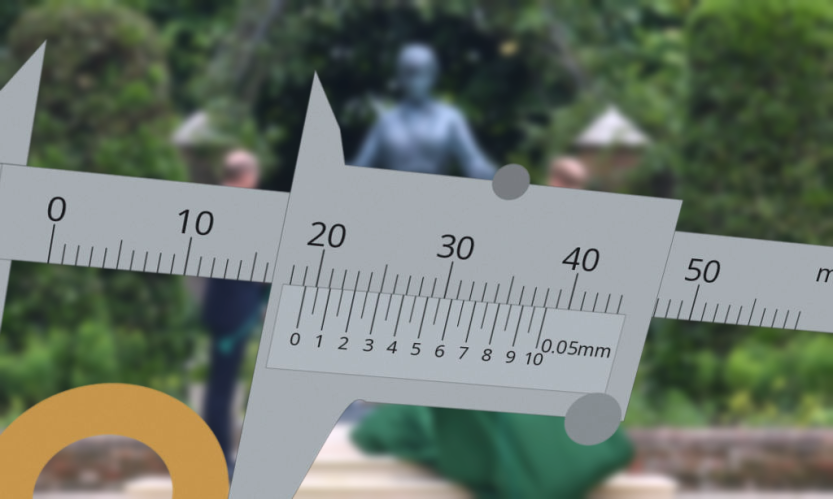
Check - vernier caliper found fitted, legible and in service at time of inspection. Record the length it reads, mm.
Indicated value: 19.2 mm
